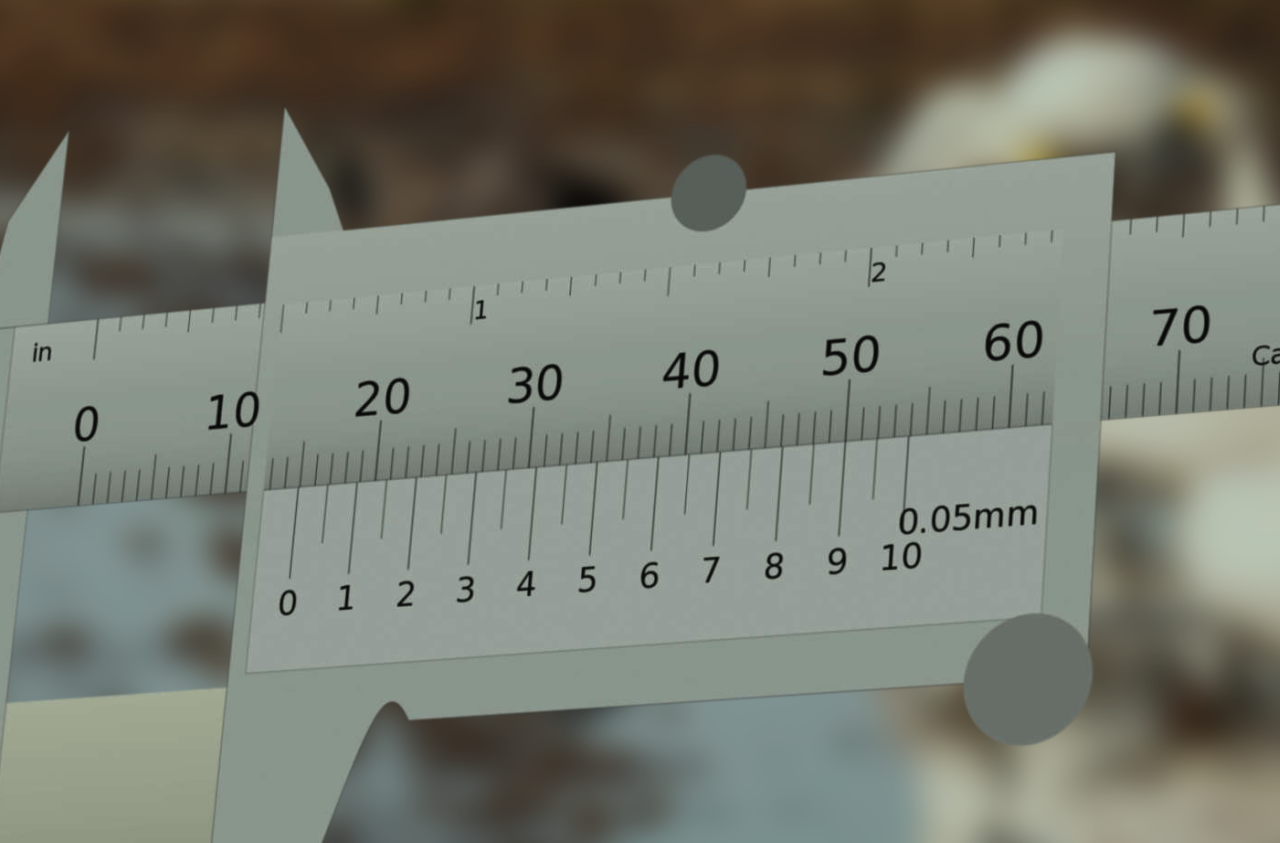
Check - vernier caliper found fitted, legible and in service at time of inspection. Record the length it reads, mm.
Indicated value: 14.9 mm
